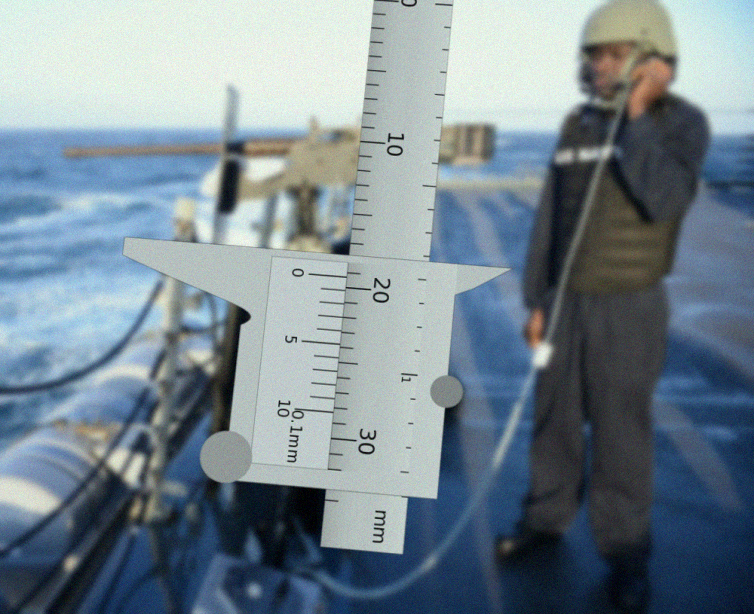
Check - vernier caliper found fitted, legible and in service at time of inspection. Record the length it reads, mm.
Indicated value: 19.3 mm
